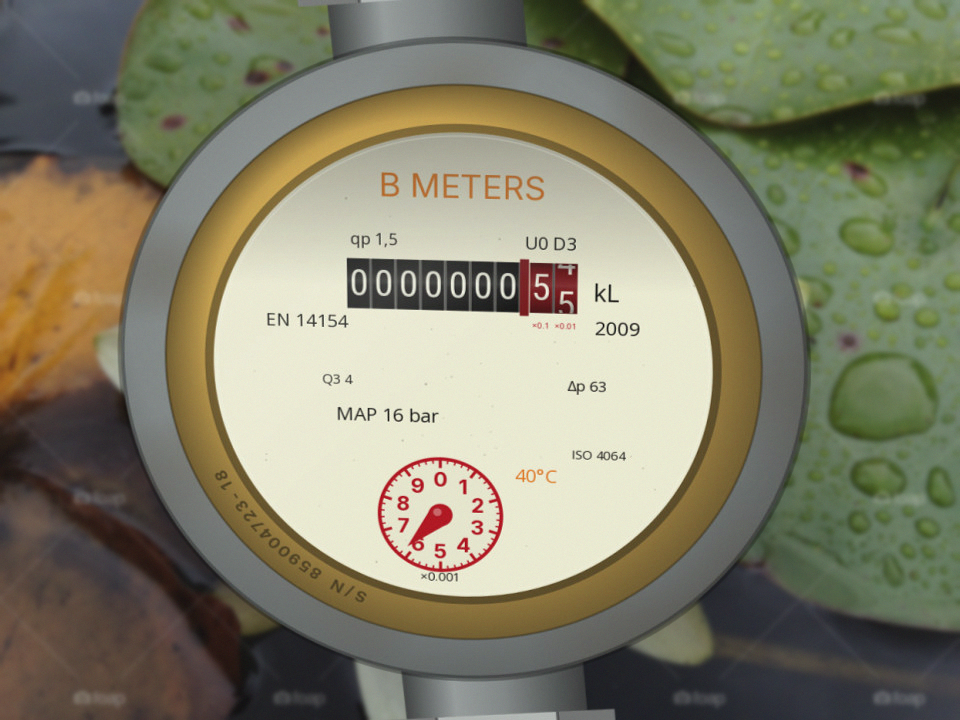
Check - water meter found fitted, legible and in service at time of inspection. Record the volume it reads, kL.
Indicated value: 0.546 kL
